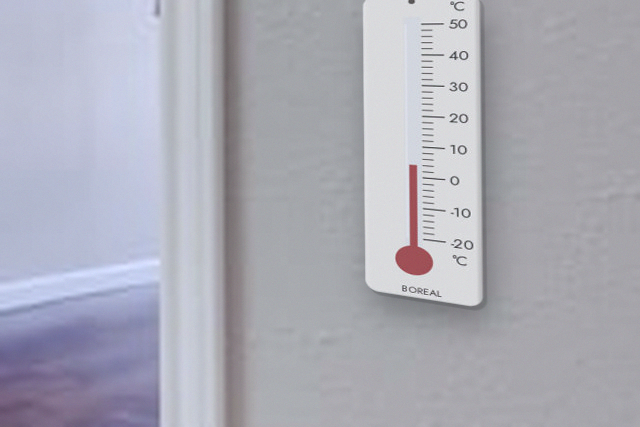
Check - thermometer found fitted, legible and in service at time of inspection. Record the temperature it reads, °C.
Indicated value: 4 °C
